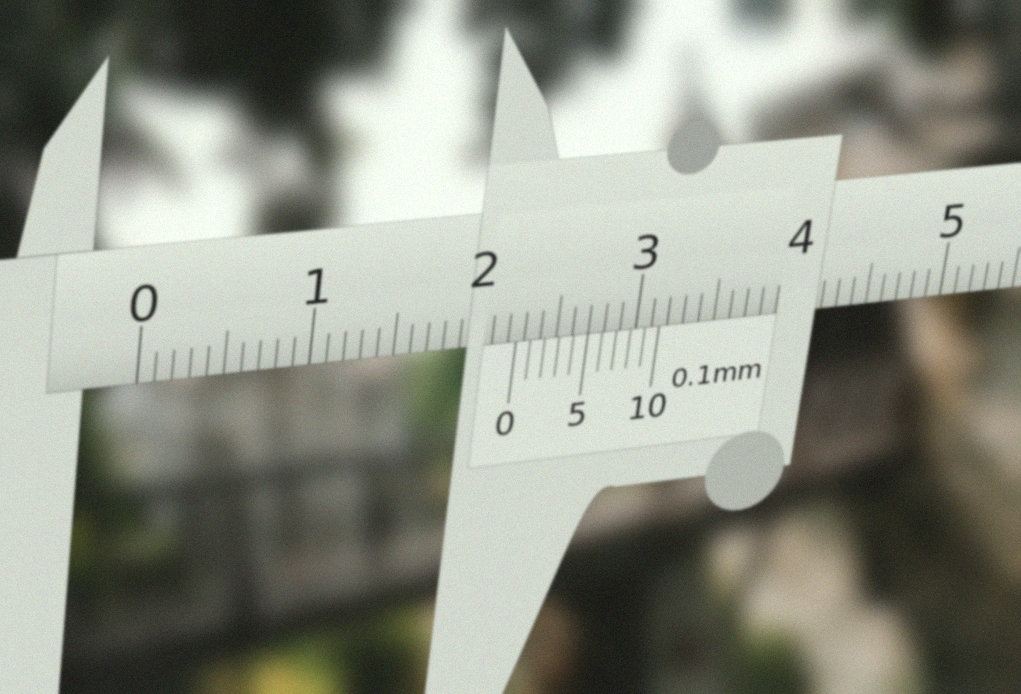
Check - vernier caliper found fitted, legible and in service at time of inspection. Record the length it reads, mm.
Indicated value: 22.5 mm
